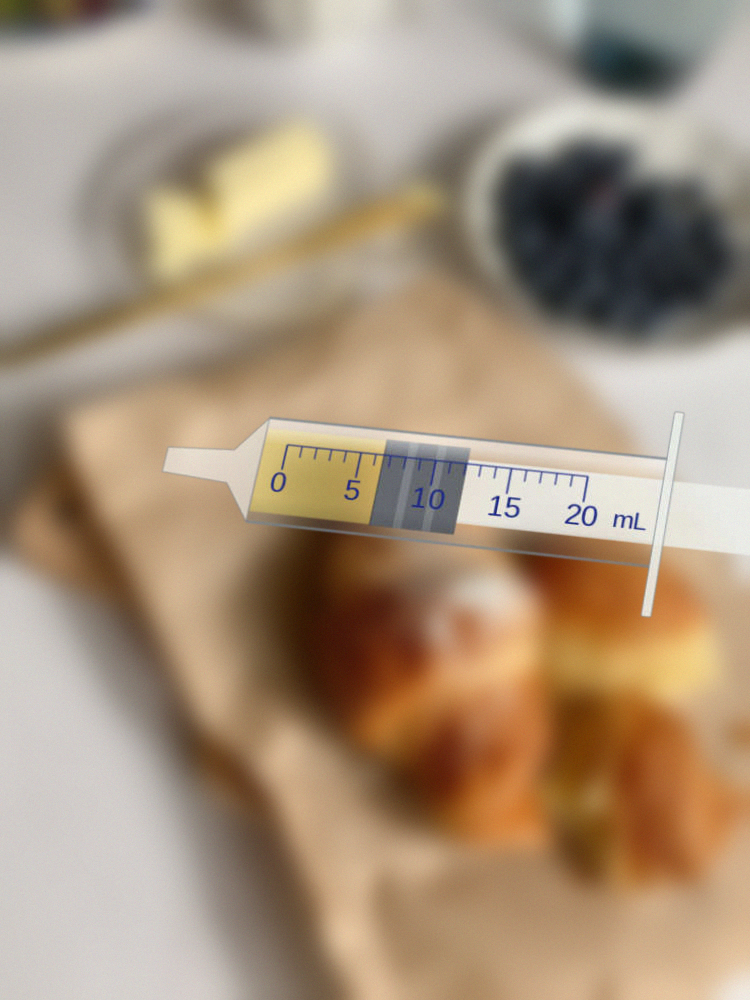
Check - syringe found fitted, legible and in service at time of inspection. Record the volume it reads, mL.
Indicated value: 6.5 mL
